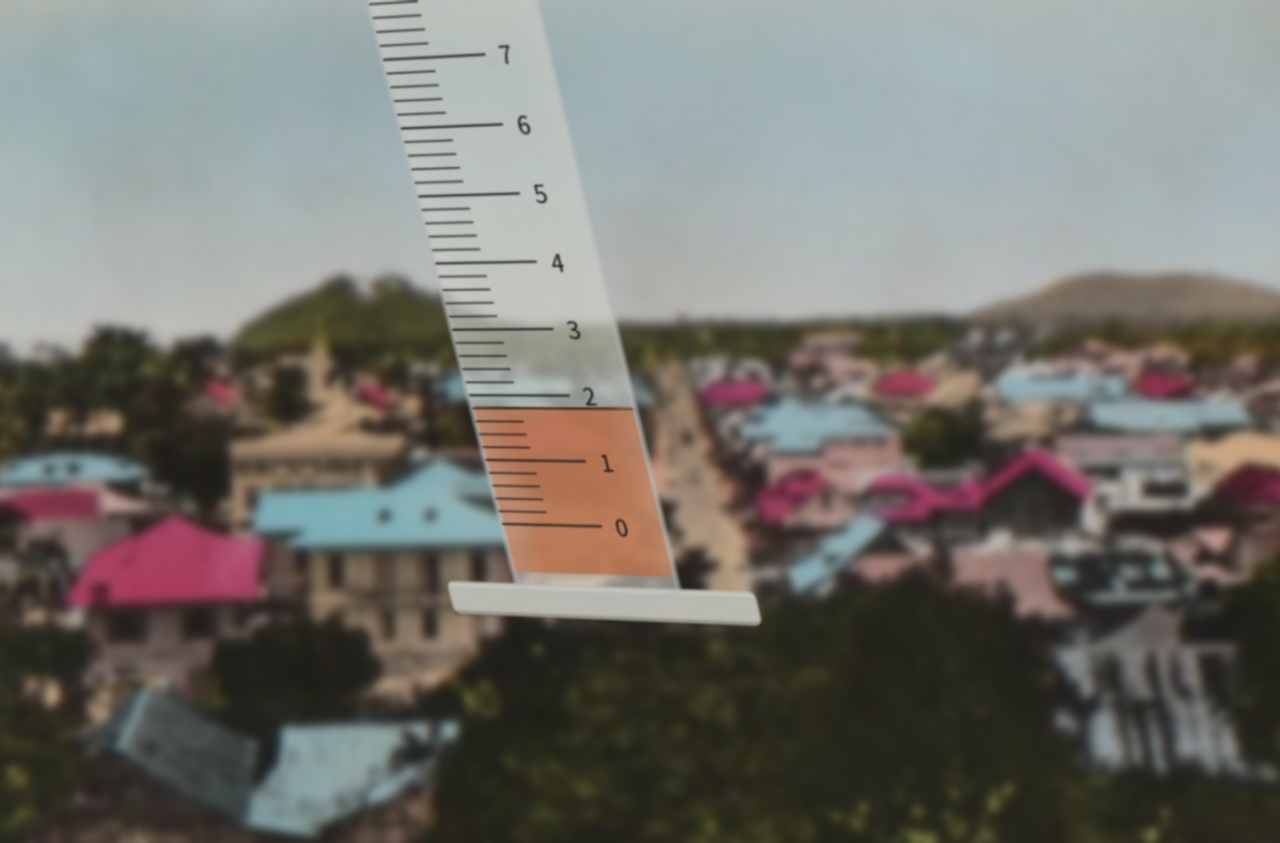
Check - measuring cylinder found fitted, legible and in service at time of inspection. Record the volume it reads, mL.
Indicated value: 1.8 mL
